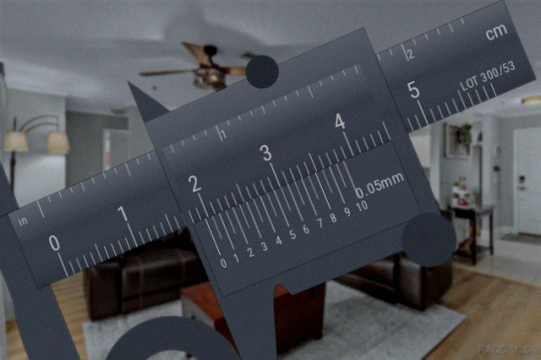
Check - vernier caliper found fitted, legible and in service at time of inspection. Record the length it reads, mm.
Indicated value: 19.6 mm
